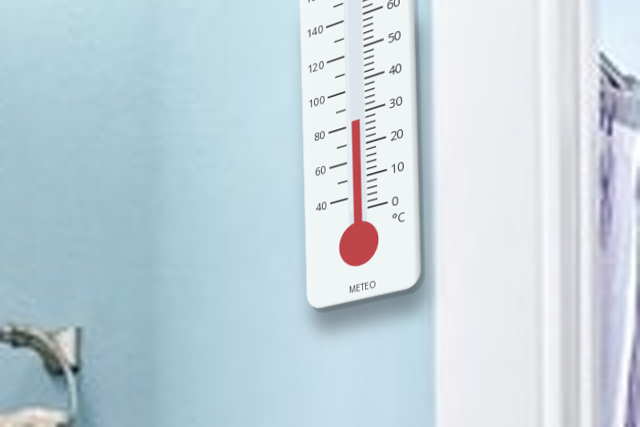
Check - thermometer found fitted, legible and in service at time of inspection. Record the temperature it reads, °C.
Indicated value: 28 °C
